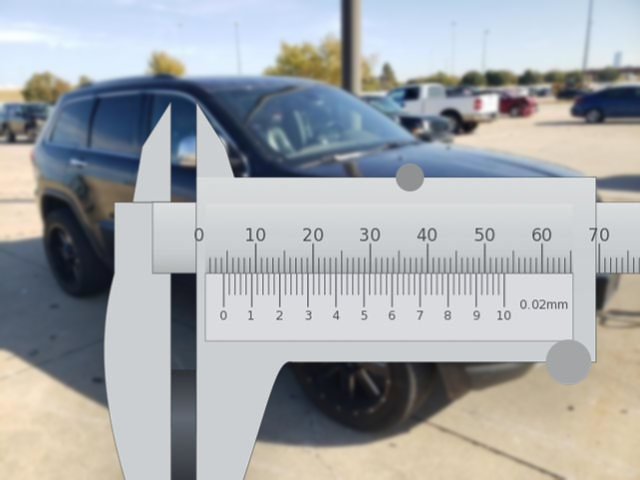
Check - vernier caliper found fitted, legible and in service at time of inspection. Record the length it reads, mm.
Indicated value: 4.4 mm
